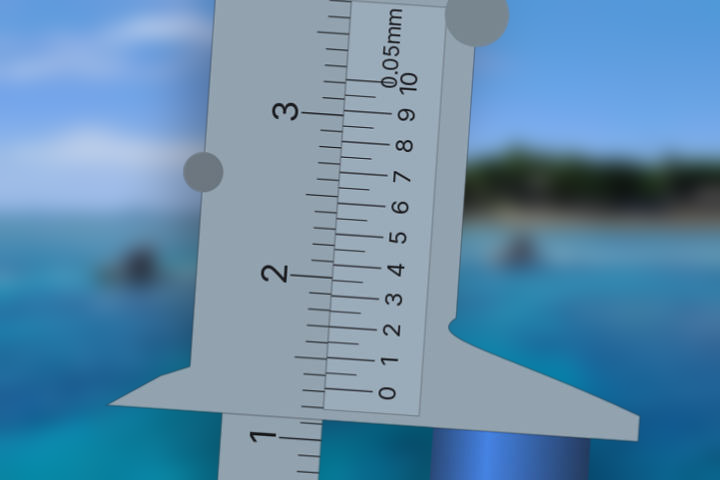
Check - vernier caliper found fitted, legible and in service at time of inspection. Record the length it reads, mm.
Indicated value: 13.2 mm
